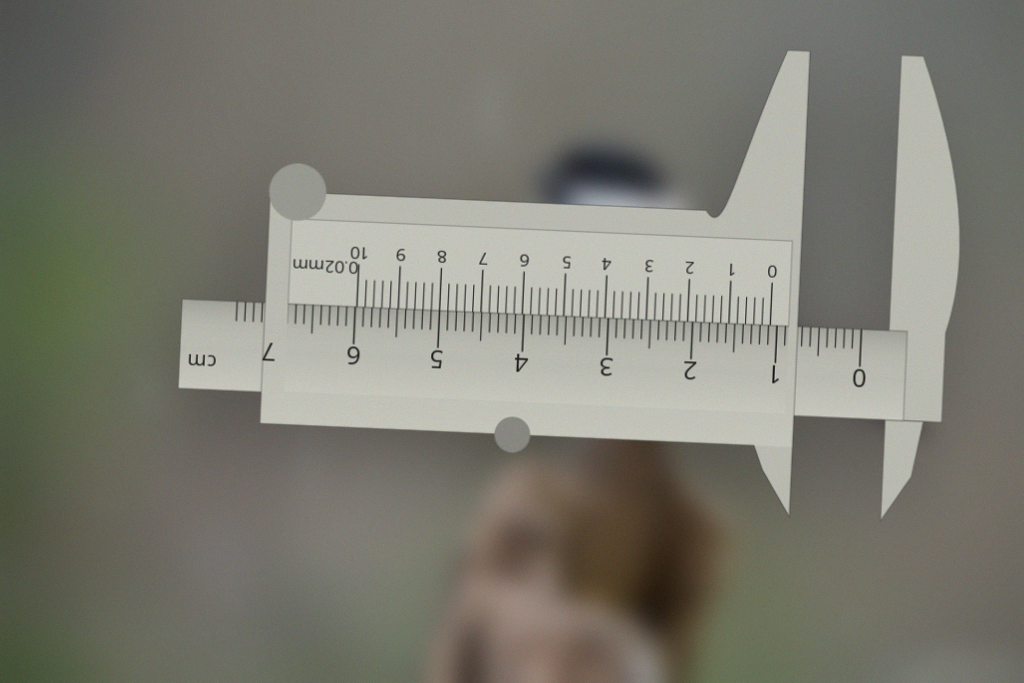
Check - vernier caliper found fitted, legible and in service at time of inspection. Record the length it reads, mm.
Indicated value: 10.8 mm
